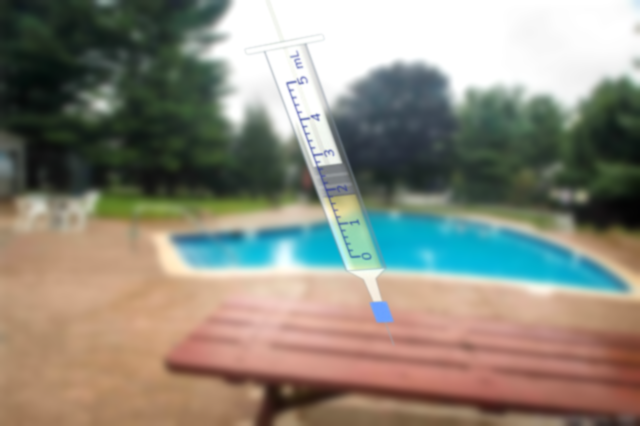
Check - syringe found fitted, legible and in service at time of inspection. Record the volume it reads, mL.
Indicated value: 1.8 mL
